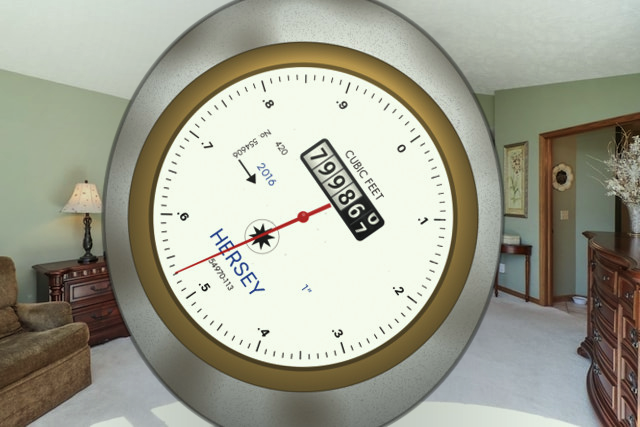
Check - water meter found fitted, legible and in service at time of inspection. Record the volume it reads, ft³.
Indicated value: 799866.53 ft³
